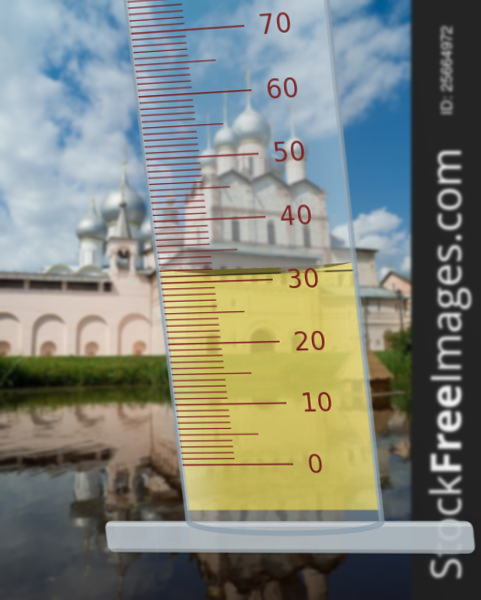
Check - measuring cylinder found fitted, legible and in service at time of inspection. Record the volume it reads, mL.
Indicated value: 31 mL
